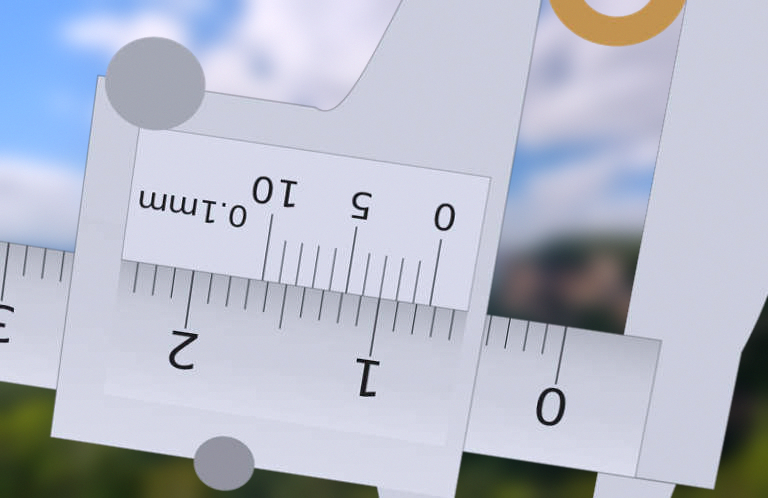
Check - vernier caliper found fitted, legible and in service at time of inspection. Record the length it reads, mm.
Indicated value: 7.3 mm
